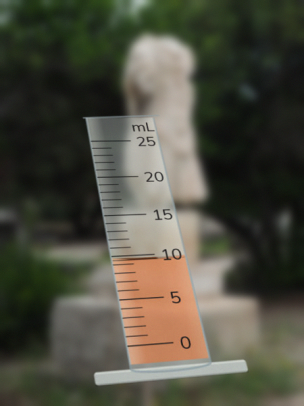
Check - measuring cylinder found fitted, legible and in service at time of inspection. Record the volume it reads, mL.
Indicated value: 9.5 mL
